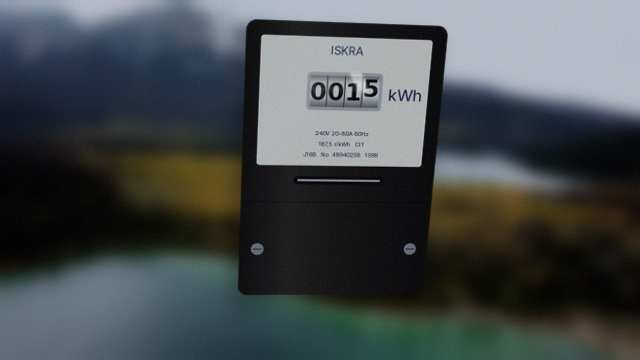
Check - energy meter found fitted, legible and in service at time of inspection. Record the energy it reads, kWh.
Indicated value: 15 kWh
